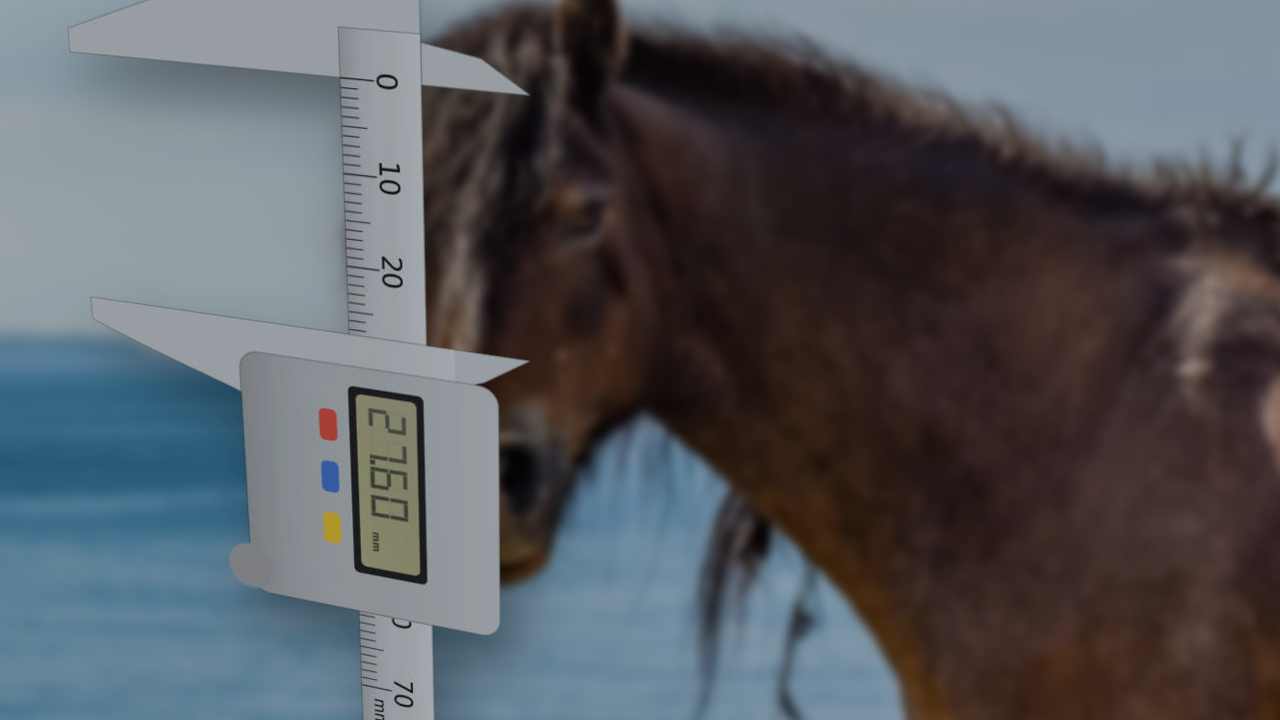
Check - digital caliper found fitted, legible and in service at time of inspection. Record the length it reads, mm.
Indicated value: 27.60 mm
